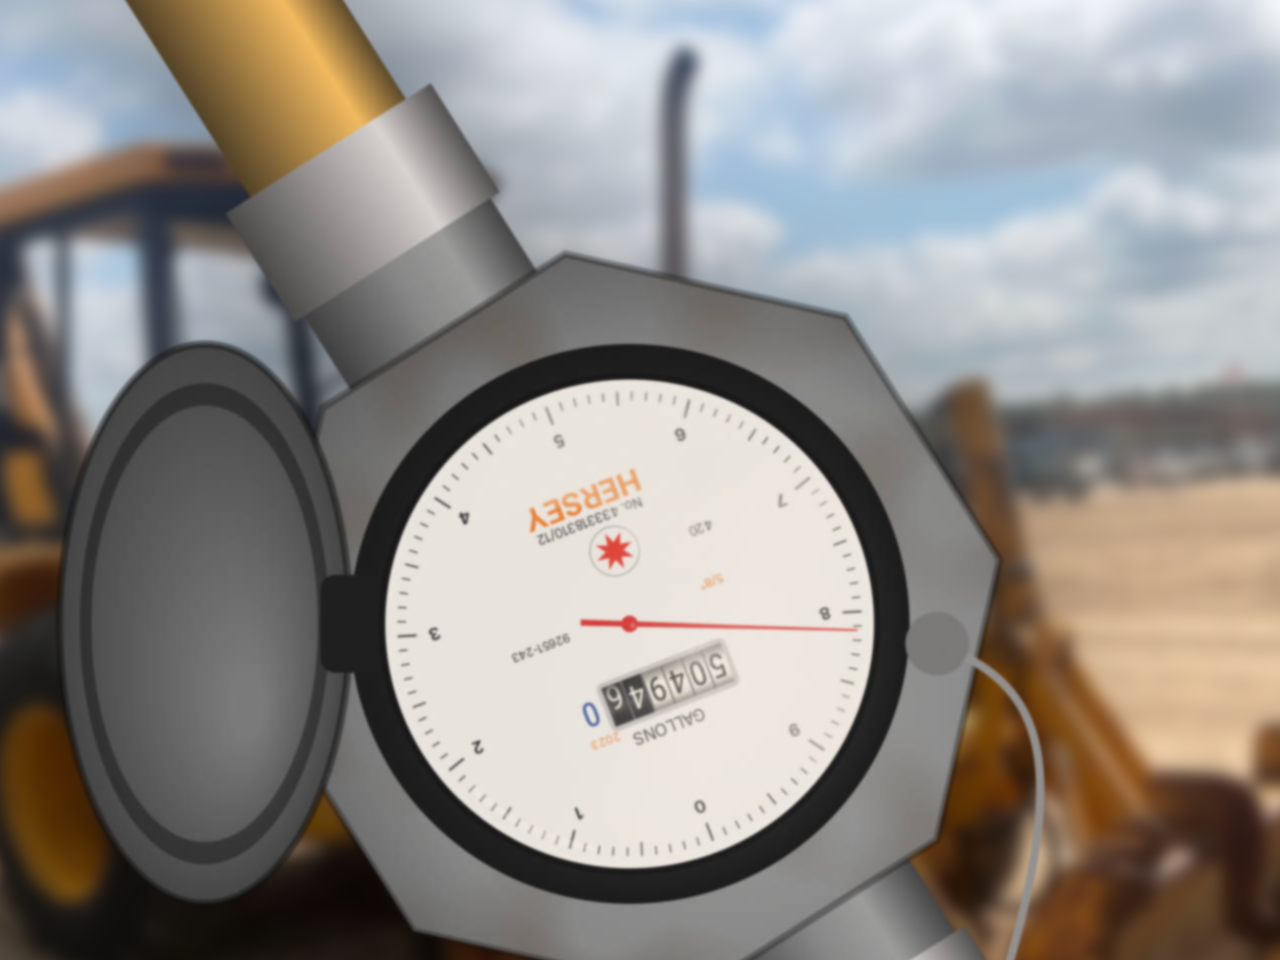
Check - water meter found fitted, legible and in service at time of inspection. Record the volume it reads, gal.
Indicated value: 5049458.1 gal
